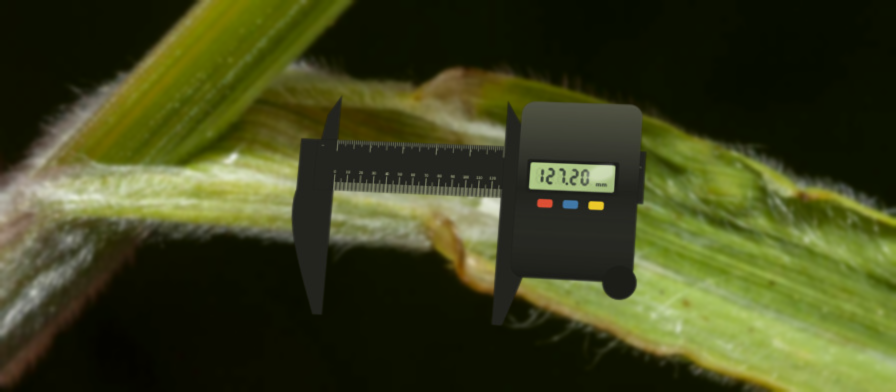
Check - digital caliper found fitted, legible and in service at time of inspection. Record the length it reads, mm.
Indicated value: 127.20 mm
